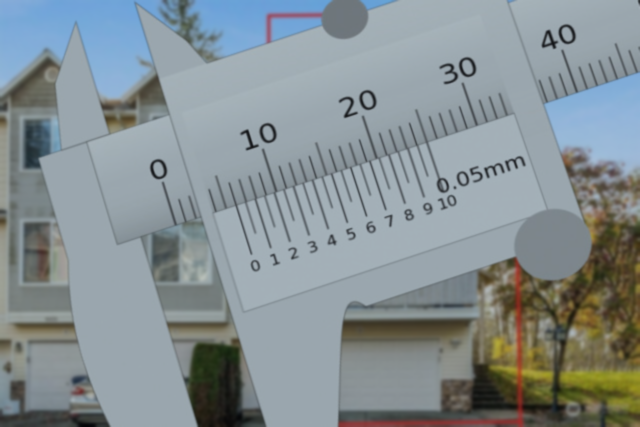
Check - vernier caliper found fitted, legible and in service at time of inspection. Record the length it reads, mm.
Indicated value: 6.0 mm
